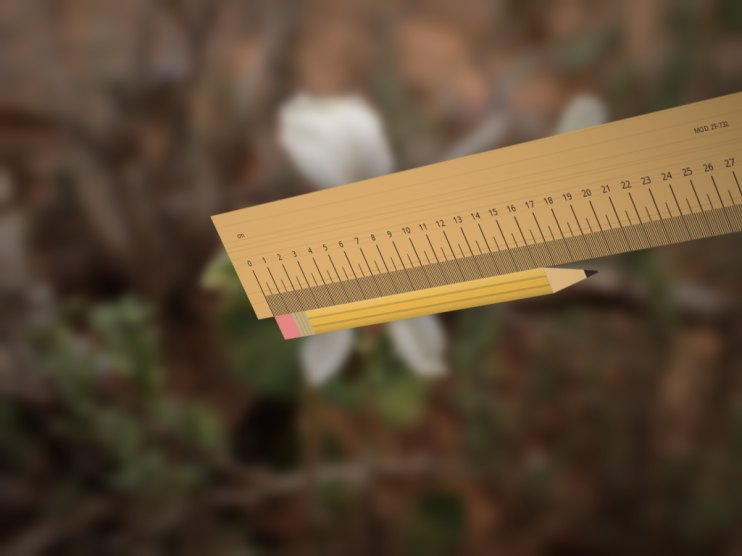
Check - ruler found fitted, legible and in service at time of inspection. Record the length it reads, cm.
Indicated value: 19 cm
